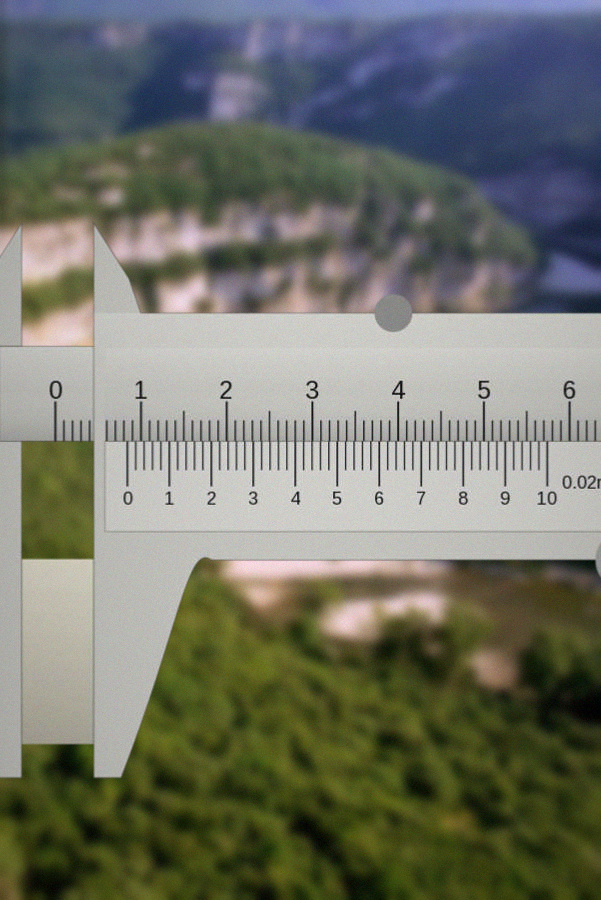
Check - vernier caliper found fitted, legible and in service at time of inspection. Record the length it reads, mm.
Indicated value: 8.4 mm
